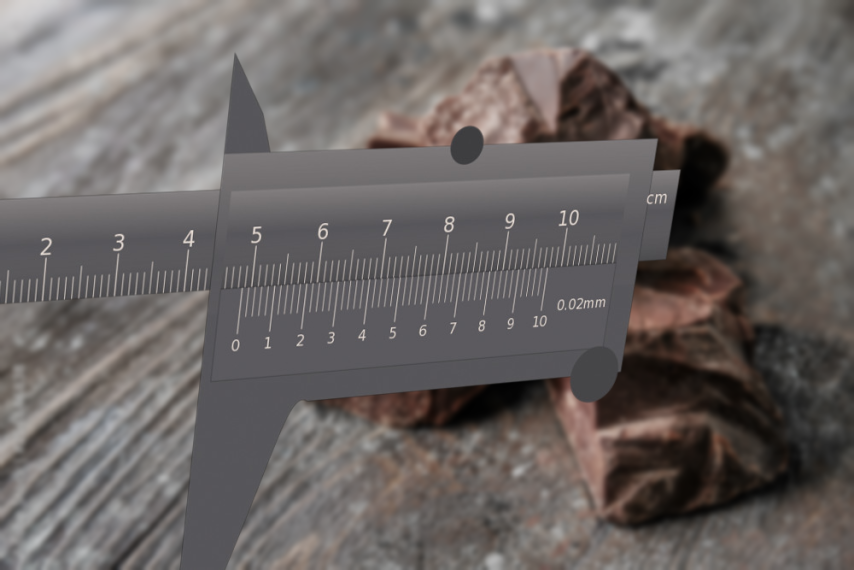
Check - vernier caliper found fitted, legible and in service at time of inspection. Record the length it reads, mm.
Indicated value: 48.6 mm
